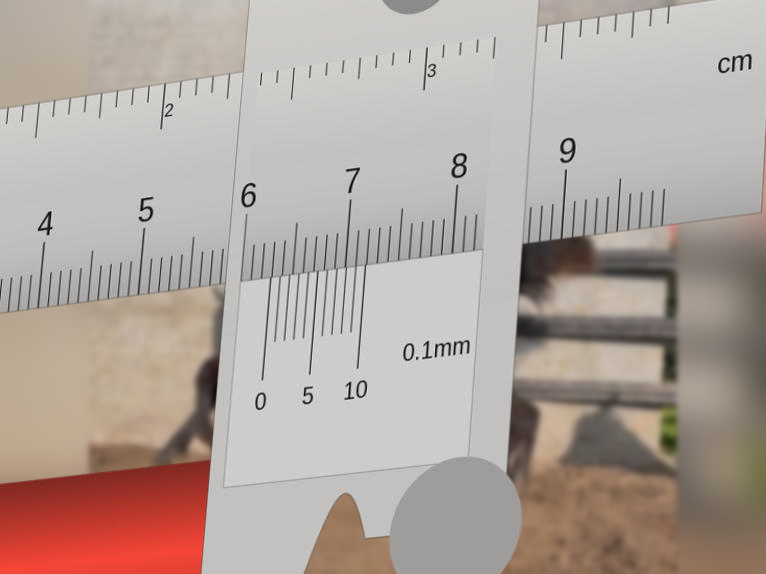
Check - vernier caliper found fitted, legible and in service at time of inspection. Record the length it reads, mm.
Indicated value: 62.9 mm
